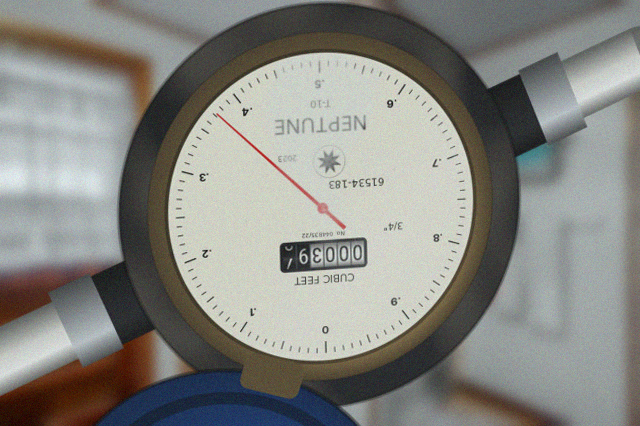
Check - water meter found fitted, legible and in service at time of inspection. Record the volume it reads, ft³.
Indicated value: 397.37 ft³
